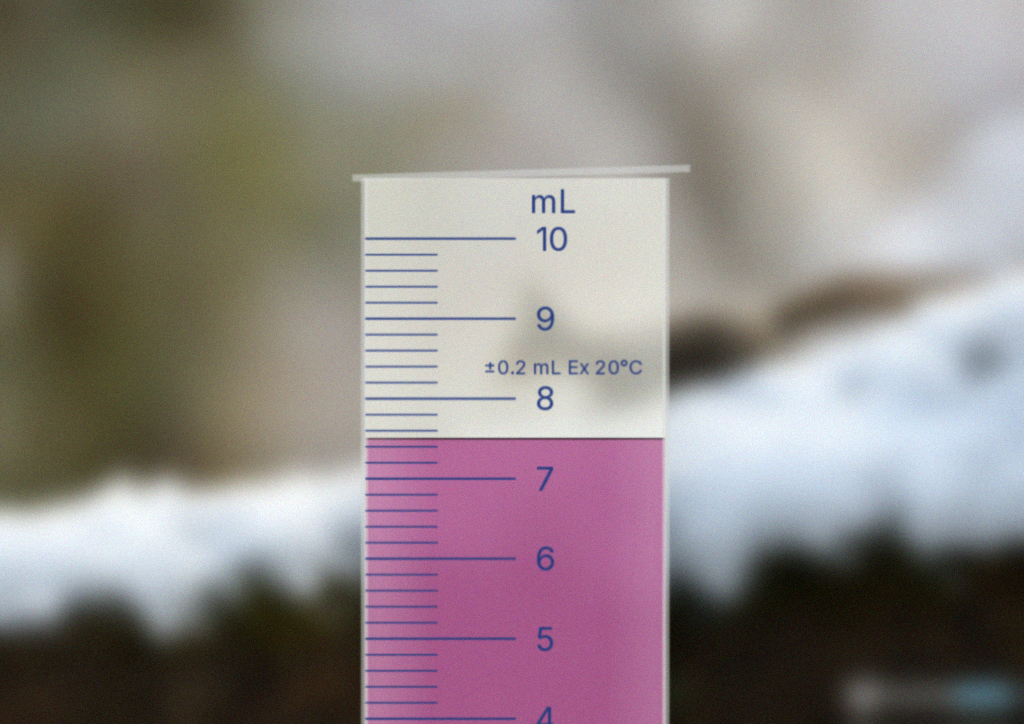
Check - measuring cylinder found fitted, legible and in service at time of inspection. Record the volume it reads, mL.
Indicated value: 7.5 mL
